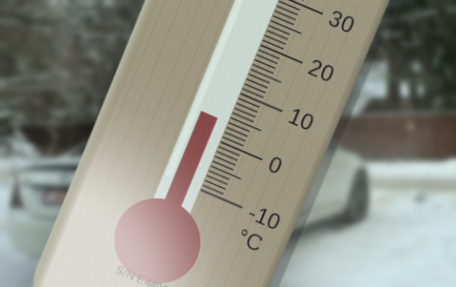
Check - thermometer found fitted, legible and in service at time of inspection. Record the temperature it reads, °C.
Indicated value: 4 °C
